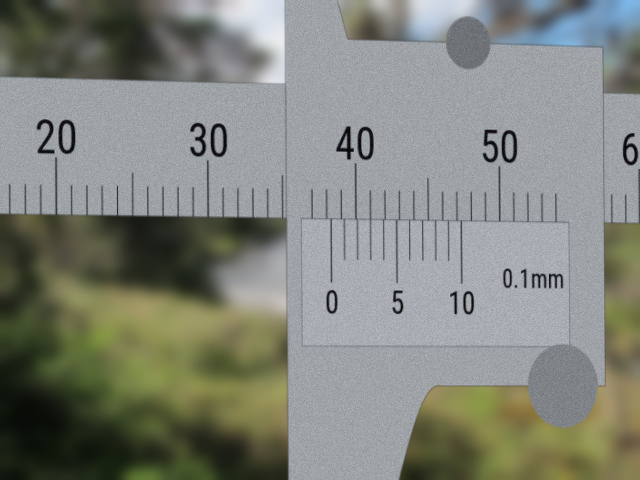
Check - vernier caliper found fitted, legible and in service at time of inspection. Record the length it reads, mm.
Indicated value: 38.3 mm
